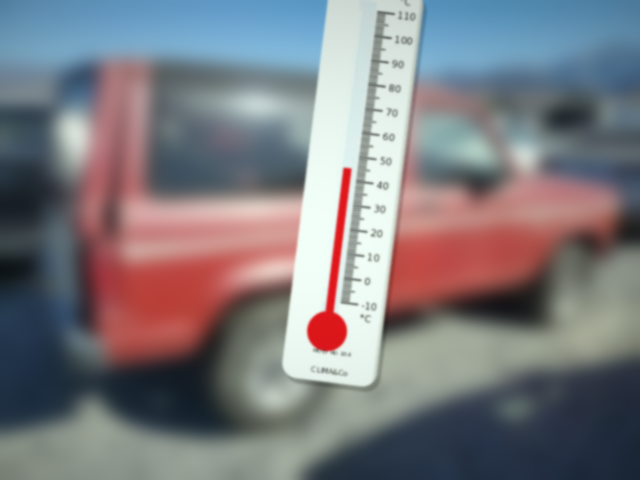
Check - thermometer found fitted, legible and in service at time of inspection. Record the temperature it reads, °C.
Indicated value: 45 °C
